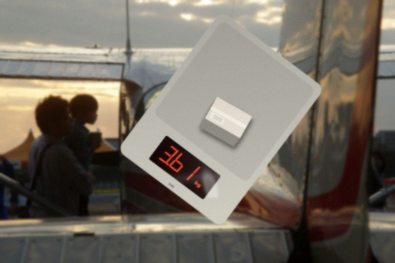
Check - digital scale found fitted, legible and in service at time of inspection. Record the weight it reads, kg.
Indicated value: 3.61 kg
